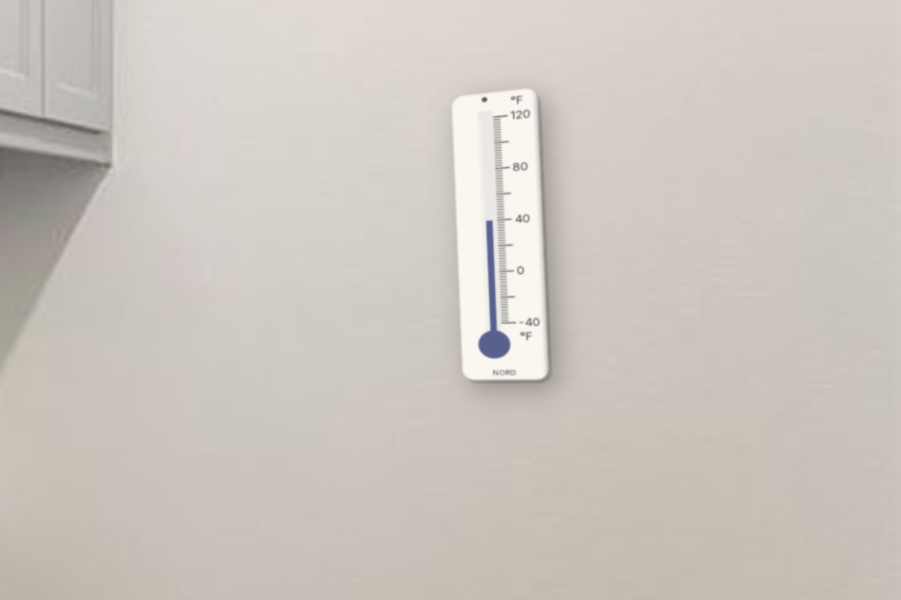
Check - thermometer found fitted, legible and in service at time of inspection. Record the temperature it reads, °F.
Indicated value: 40 °F
